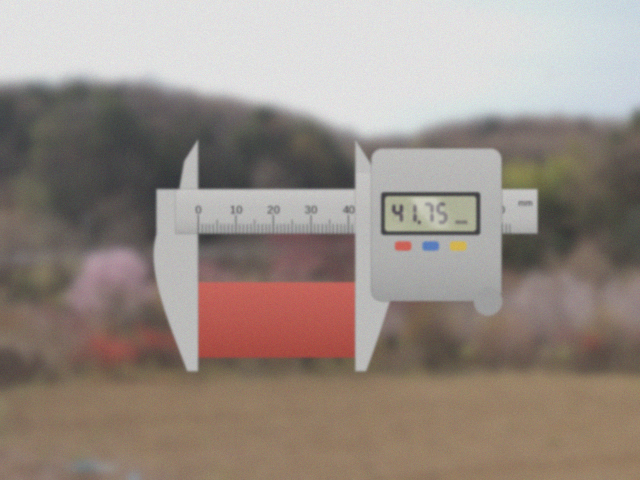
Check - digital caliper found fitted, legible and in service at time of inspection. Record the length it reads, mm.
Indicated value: 41.75 mm
